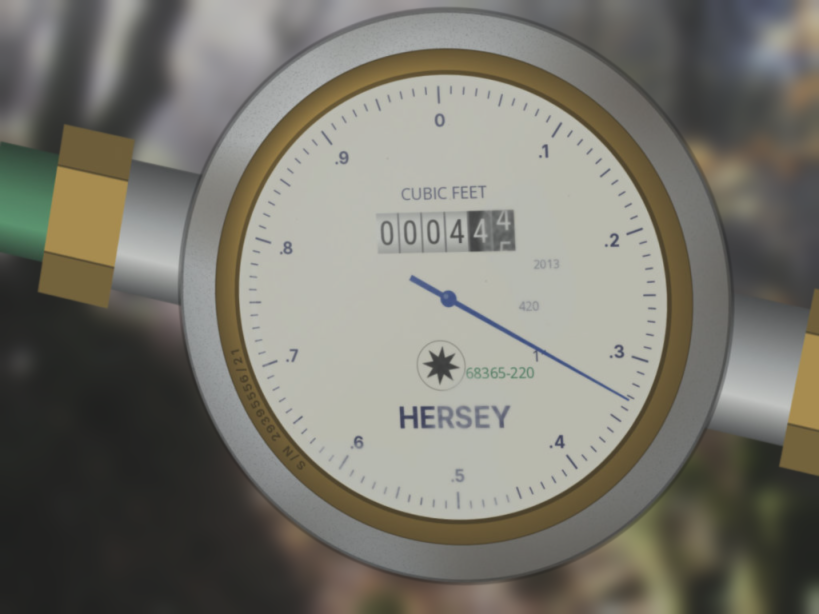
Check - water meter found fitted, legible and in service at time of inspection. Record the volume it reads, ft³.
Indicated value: 444.33 ft³
